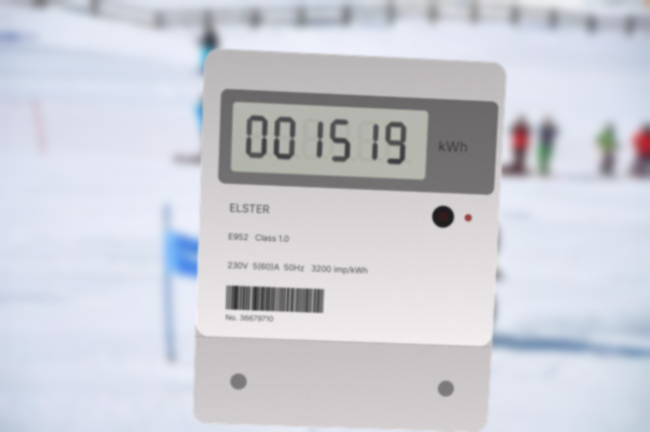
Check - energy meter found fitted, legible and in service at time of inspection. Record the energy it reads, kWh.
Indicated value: 1519 kWh
